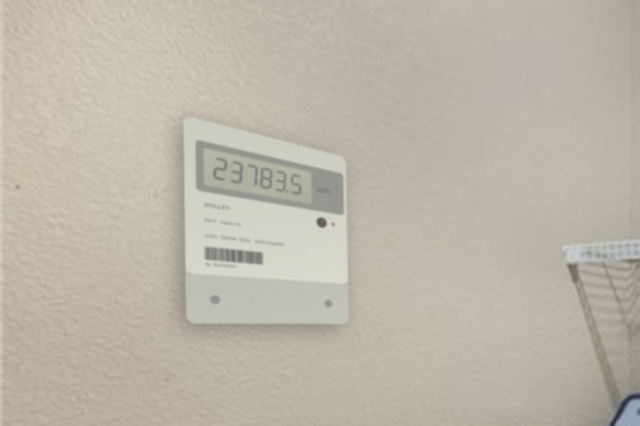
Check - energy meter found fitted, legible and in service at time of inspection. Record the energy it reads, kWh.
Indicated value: 23783.5 kWh
